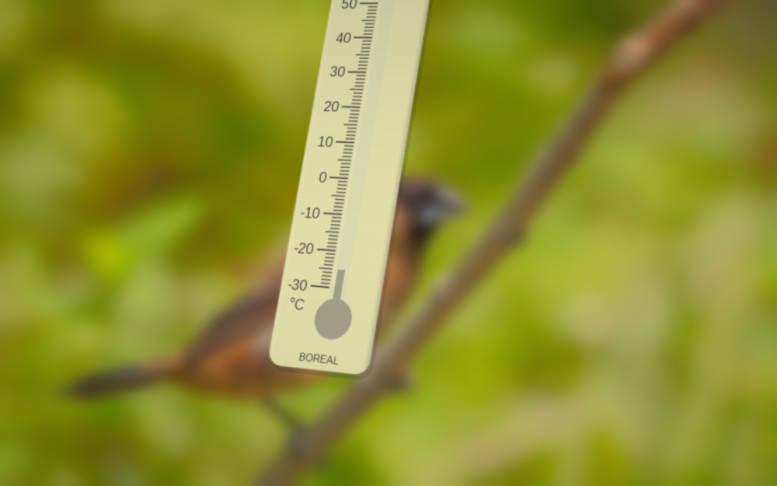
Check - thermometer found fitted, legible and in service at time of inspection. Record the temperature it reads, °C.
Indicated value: -25 °C
